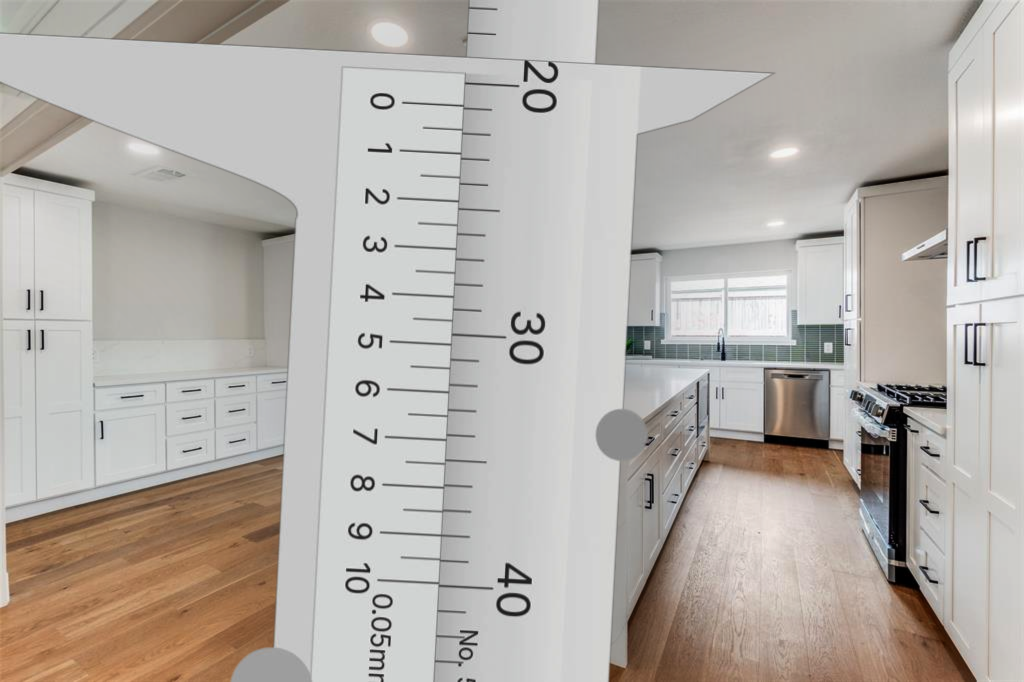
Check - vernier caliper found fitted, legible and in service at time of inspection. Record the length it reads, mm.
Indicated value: 20.9 mm
